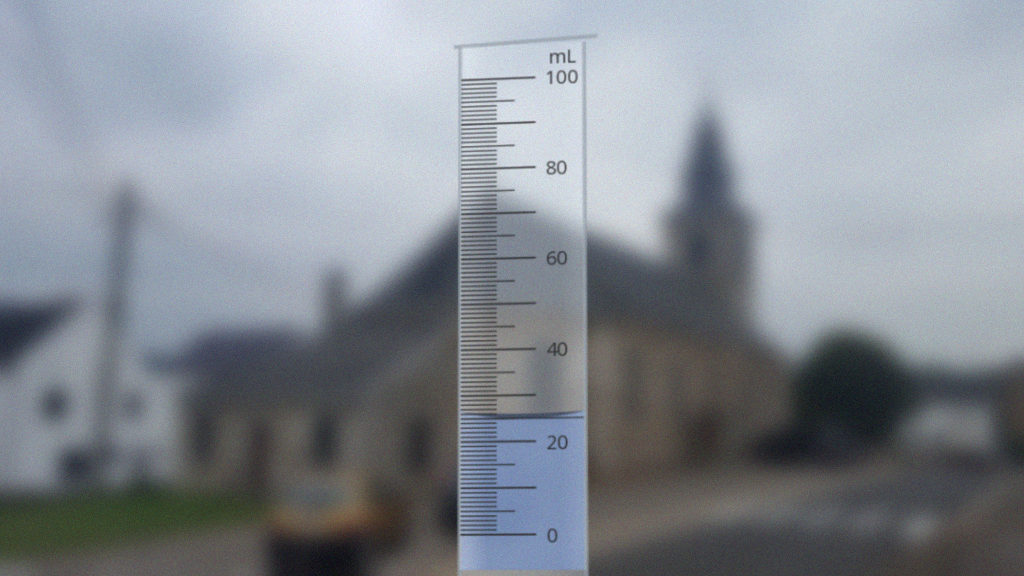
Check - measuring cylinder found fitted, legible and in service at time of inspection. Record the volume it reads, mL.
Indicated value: 25 mL
